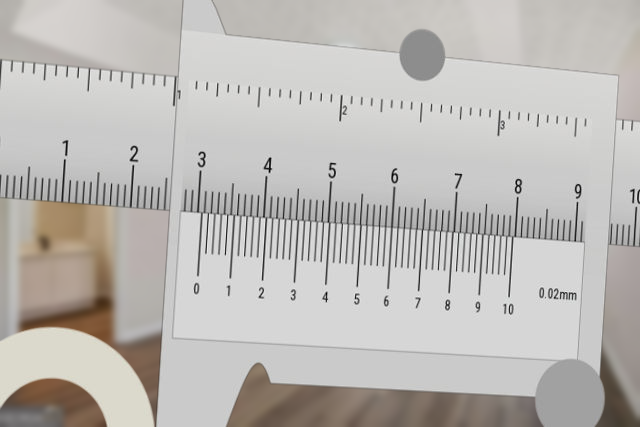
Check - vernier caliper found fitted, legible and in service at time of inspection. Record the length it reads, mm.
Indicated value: 30.6 mm
